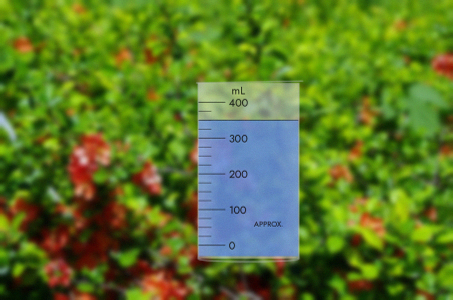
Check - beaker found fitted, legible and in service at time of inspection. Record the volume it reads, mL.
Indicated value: 350 mL
